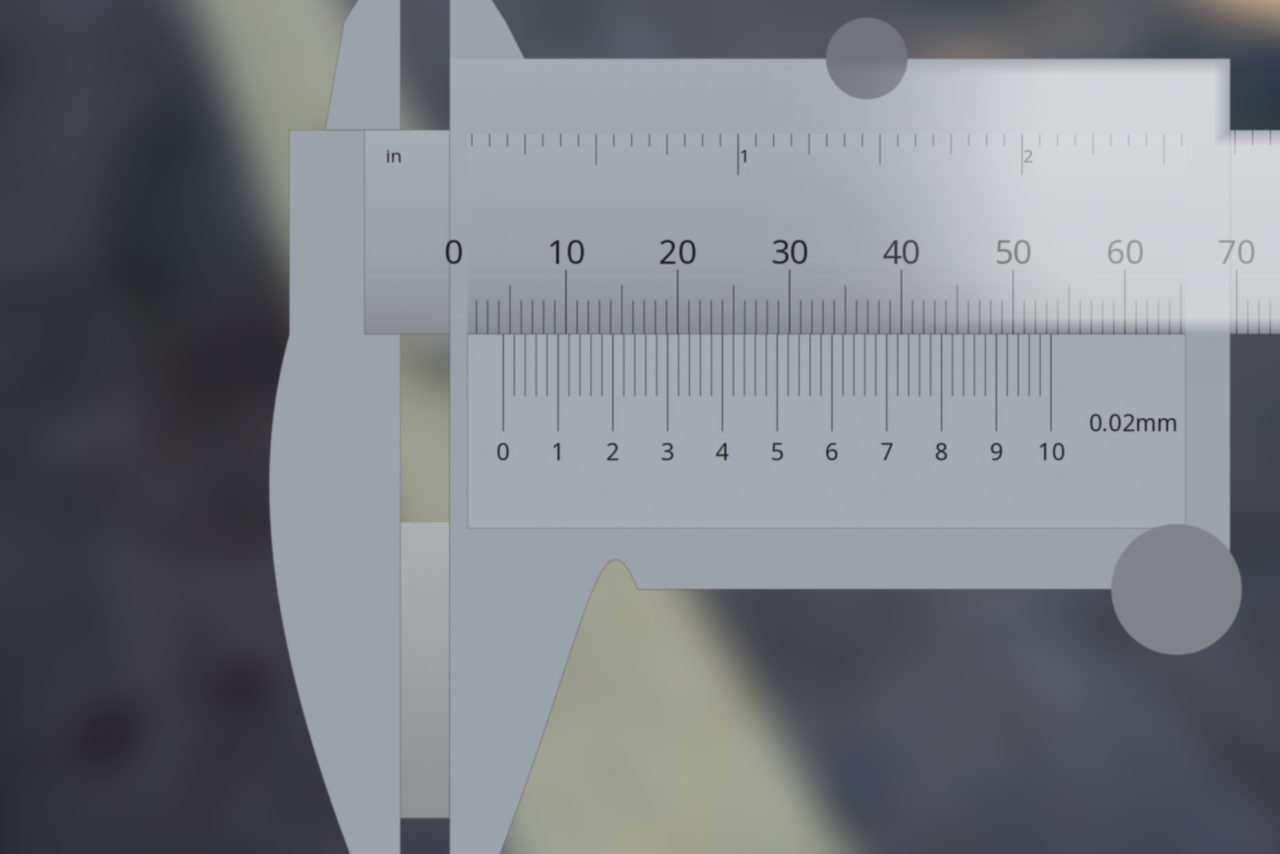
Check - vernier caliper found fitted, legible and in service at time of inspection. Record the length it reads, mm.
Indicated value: 4.4 mm
